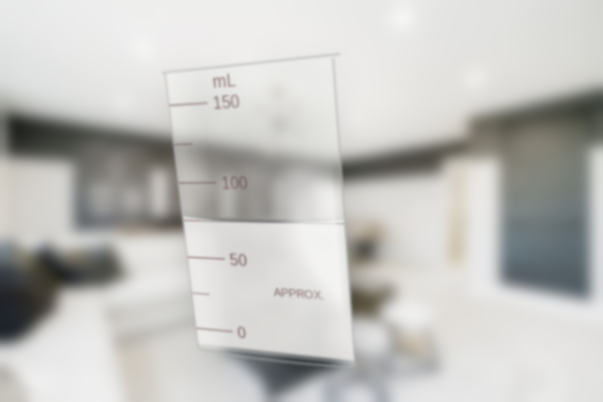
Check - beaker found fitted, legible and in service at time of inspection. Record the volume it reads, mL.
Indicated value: 75 mL
